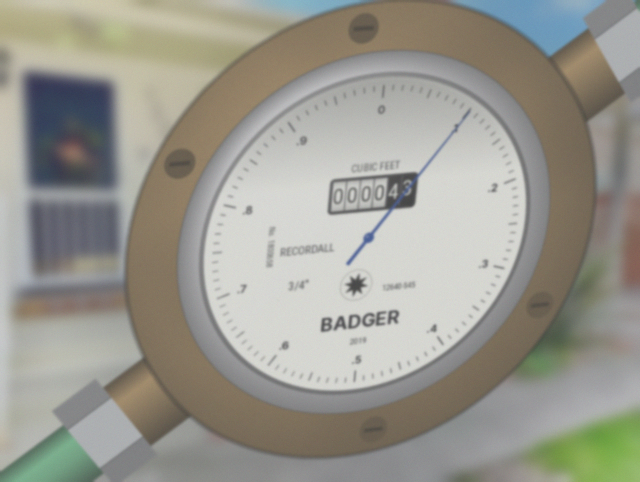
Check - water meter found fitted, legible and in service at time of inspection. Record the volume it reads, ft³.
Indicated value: 43.10 ft³
